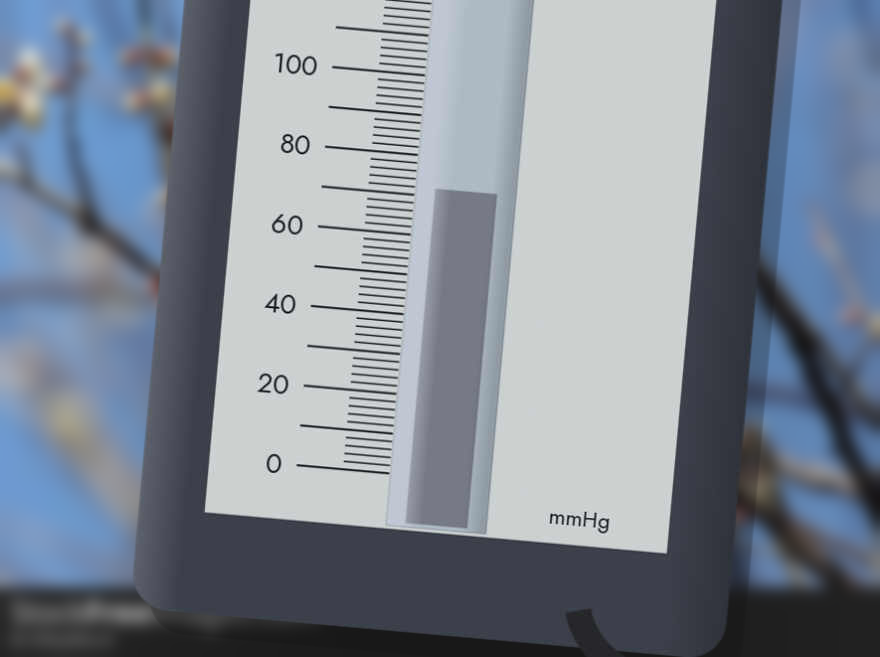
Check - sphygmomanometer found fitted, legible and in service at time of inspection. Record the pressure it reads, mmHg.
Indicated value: 72 mmHg
